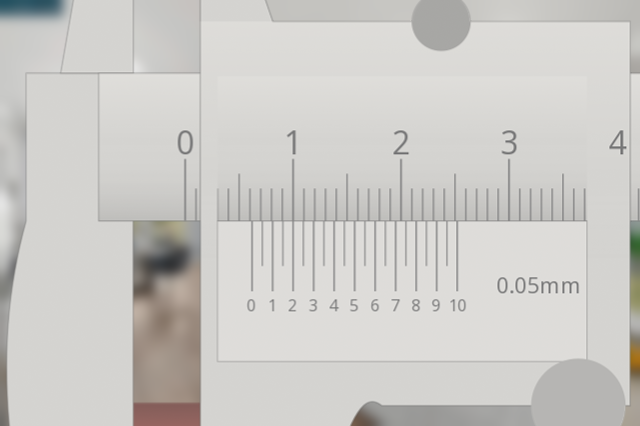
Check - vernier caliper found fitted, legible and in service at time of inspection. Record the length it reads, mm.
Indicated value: 6.2 mm
